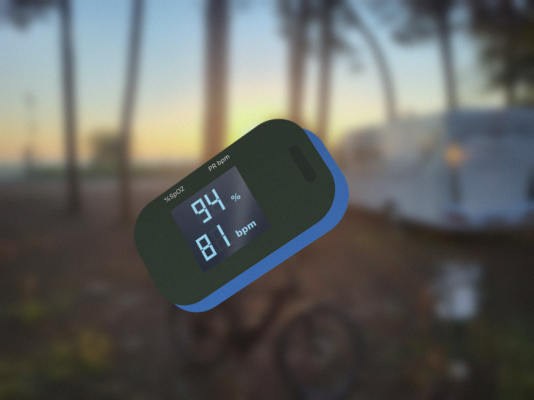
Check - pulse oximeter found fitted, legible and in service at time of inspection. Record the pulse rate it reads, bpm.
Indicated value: 81 bpm
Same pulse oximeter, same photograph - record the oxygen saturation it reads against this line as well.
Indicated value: 94 %
